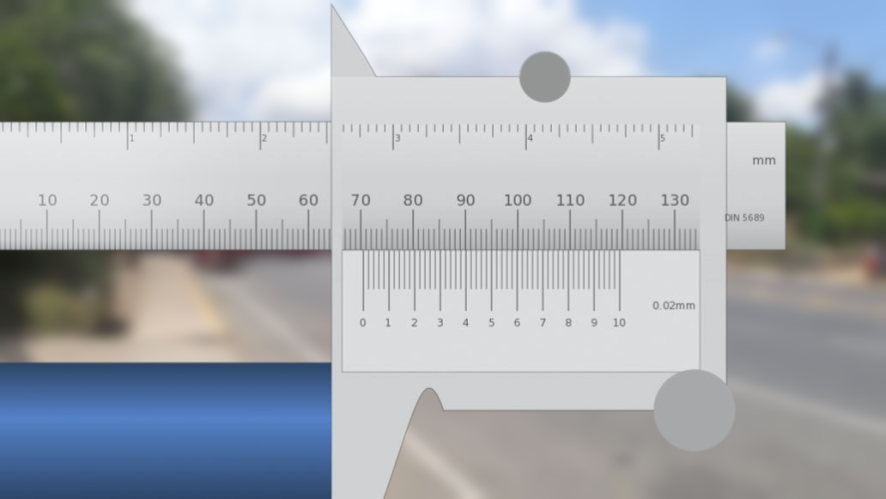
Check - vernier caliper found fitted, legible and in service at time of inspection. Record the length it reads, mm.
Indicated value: 70.5 mm
